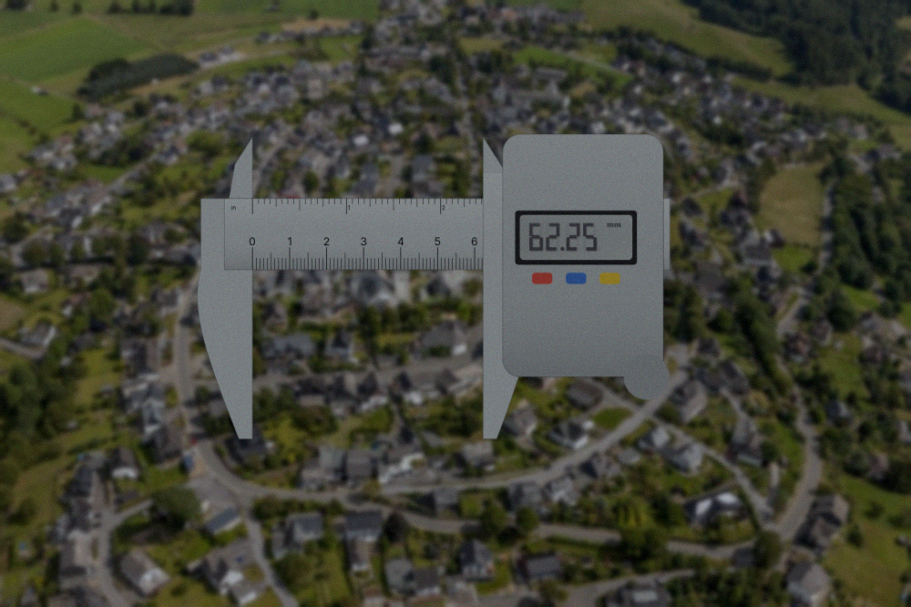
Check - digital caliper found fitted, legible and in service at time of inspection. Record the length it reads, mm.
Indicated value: 62.25 mm
